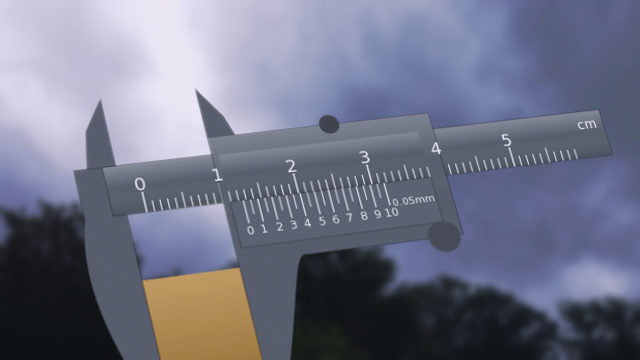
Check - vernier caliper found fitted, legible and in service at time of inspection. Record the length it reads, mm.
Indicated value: 12.6 mm
